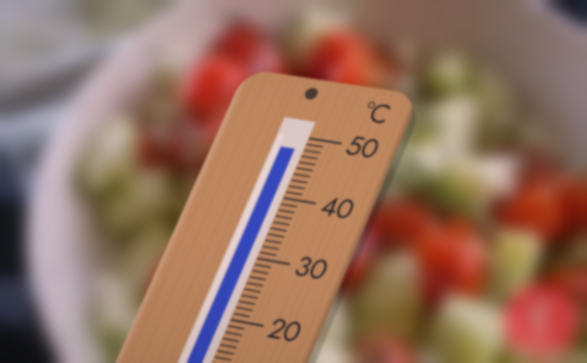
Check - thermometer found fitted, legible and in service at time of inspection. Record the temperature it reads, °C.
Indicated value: 48 °C
